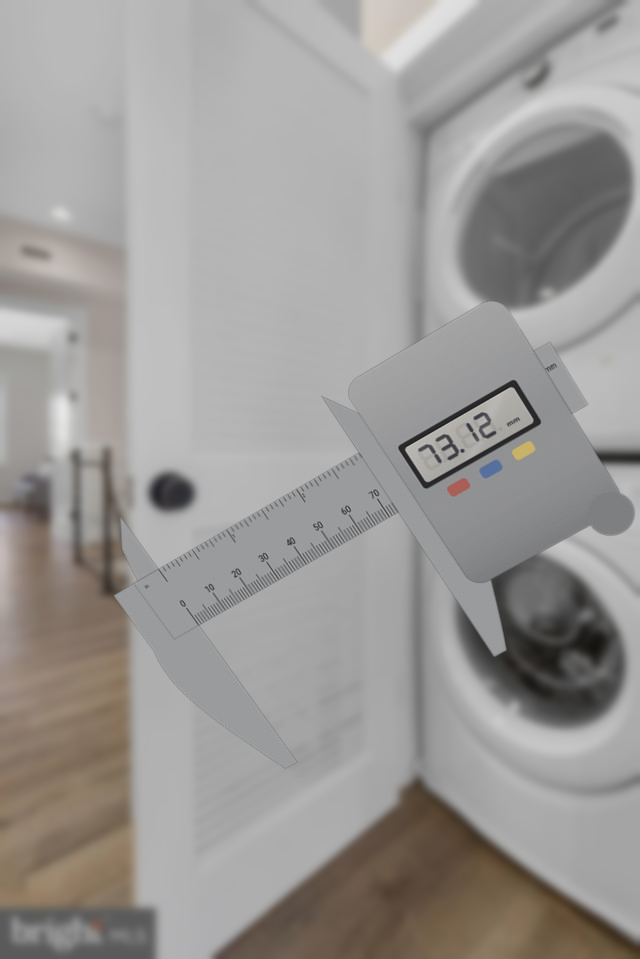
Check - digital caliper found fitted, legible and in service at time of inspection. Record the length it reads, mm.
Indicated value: 73.12 mm
